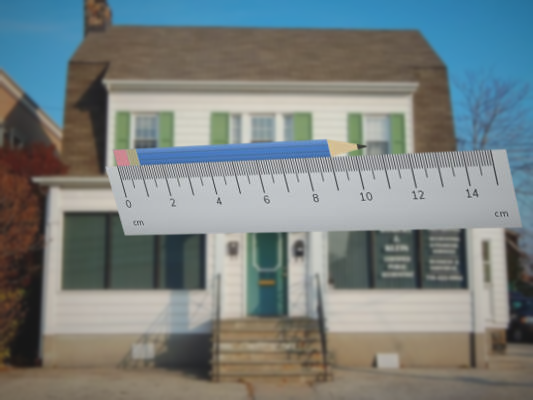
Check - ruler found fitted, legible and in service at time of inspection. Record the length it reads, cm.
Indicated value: 10.5 cm
